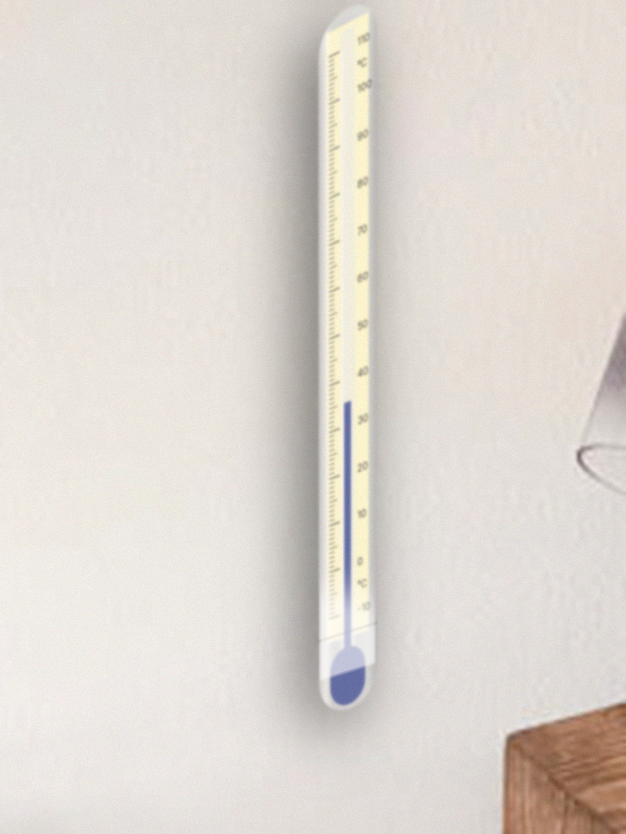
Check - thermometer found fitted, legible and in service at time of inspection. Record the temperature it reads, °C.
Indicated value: 35 °C
